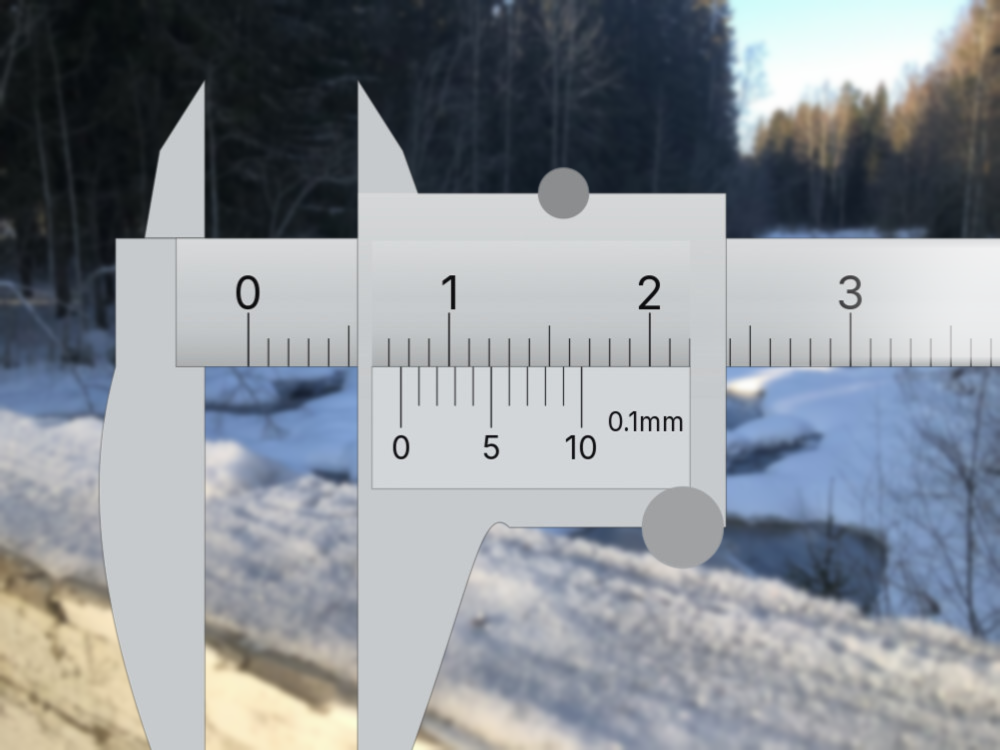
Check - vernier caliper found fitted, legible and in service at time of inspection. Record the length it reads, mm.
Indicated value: 7.6 mm
